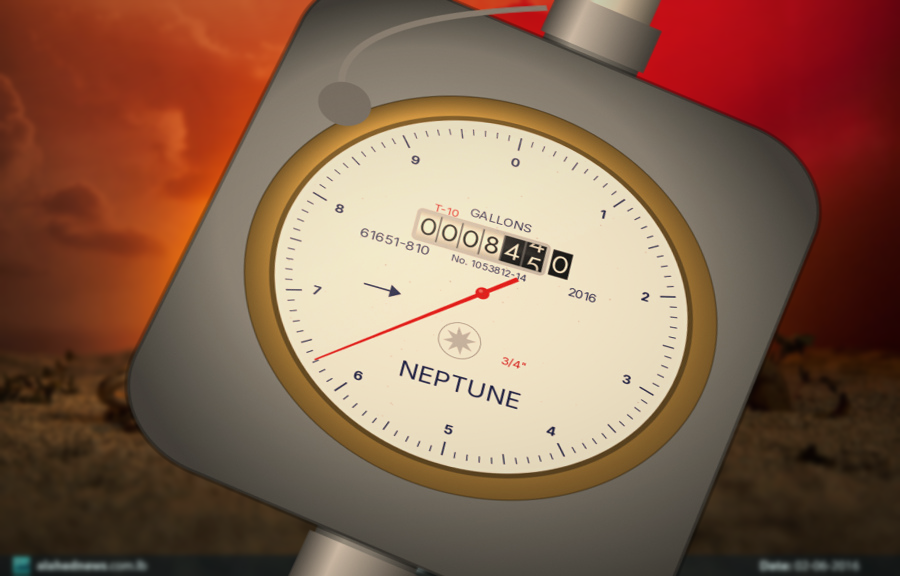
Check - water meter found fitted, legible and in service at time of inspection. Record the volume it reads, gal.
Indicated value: 8446.3 gal
